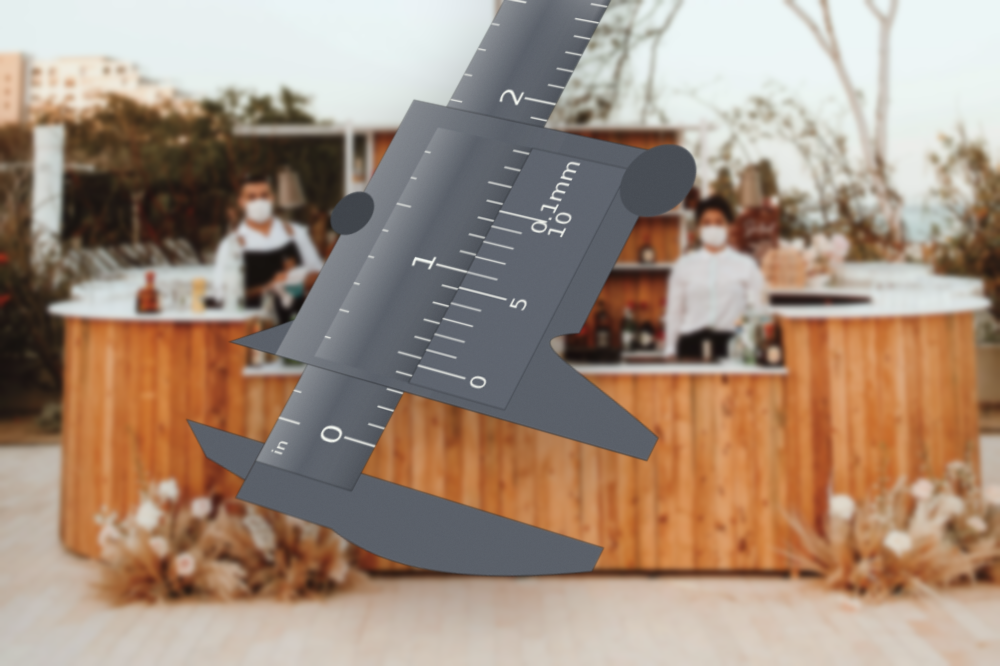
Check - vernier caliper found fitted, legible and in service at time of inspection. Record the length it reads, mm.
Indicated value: 4.6 mm
